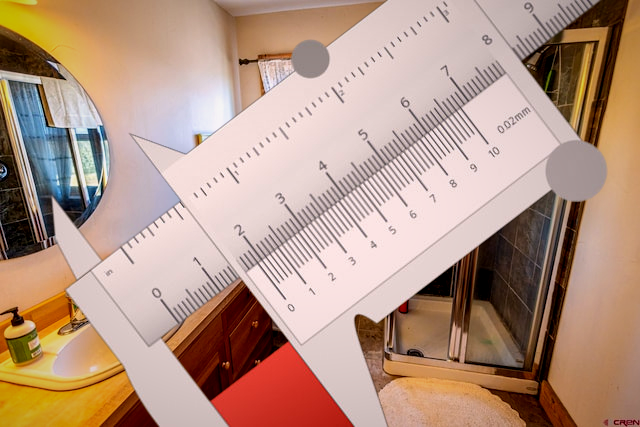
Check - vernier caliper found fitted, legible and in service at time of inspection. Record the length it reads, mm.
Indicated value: 19.0 mm
